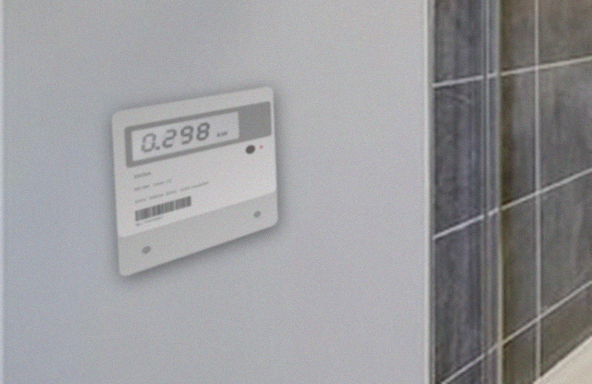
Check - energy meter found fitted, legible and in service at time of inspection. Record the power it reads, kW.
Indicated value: 0.298 kW
